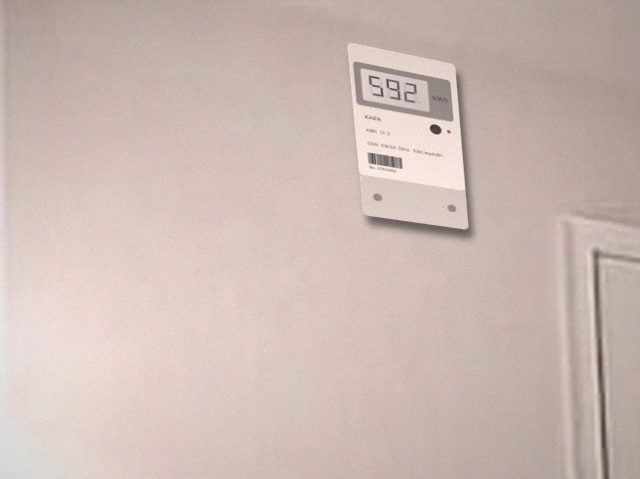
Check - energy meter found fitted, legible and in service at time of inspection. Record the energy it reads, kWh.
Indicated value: 592 kWh
